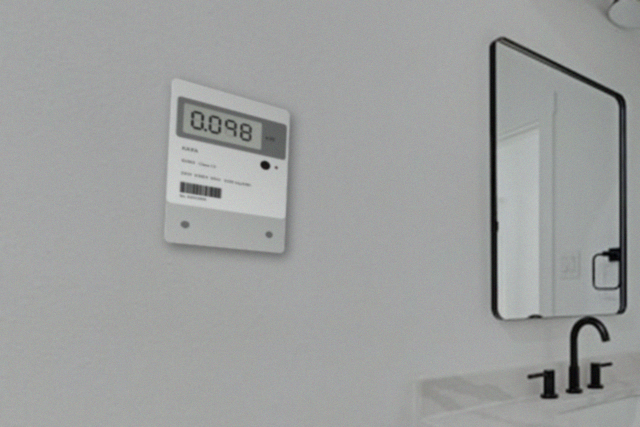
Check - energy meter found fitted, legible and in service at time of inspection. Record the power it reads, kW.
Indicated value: 0.098 kW
